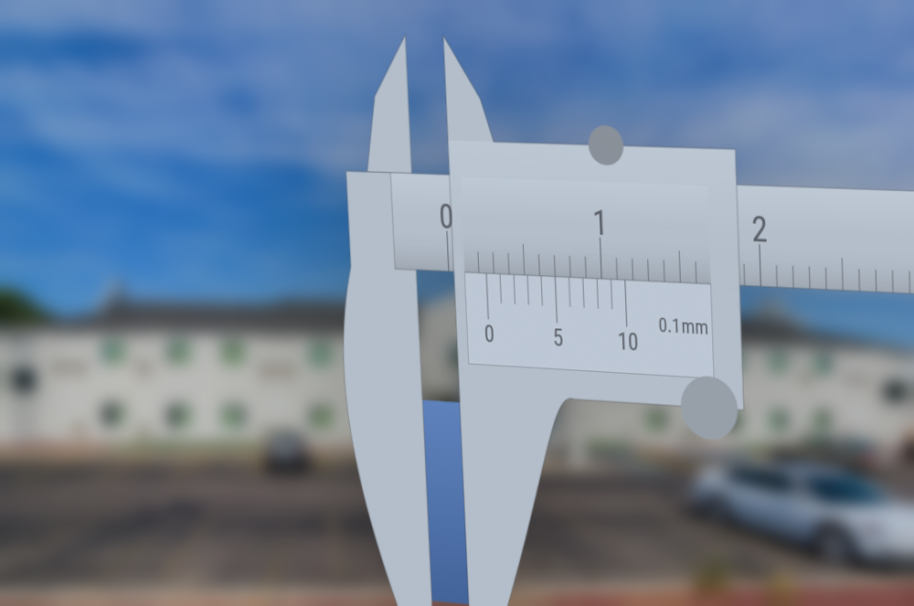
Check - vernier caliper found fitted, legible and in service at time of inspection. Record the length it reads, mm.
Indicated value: 2.5 mm
